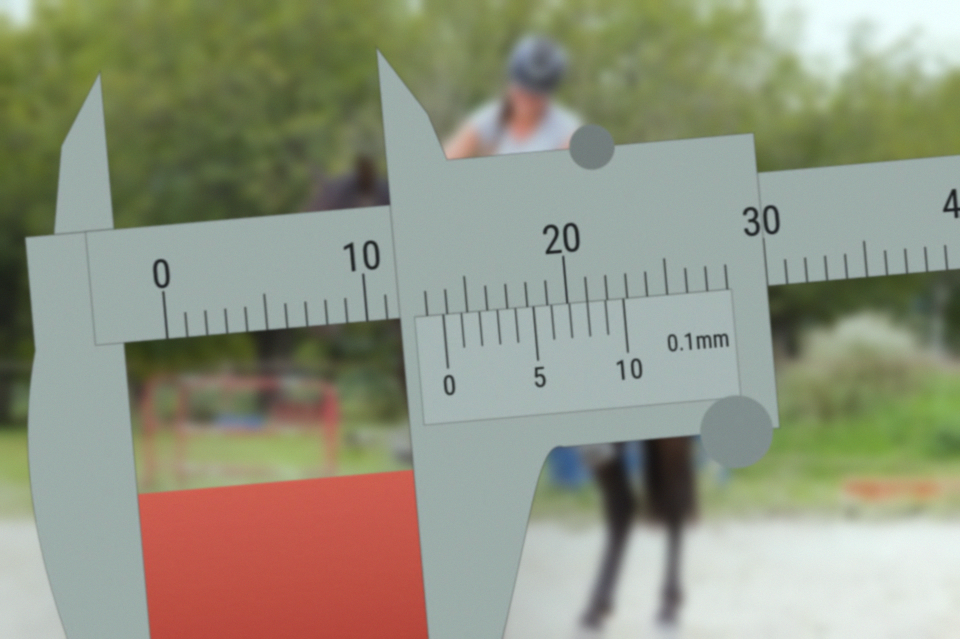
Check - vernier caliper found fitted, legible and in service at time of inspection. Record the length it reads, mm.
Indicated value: 13.8 mm
